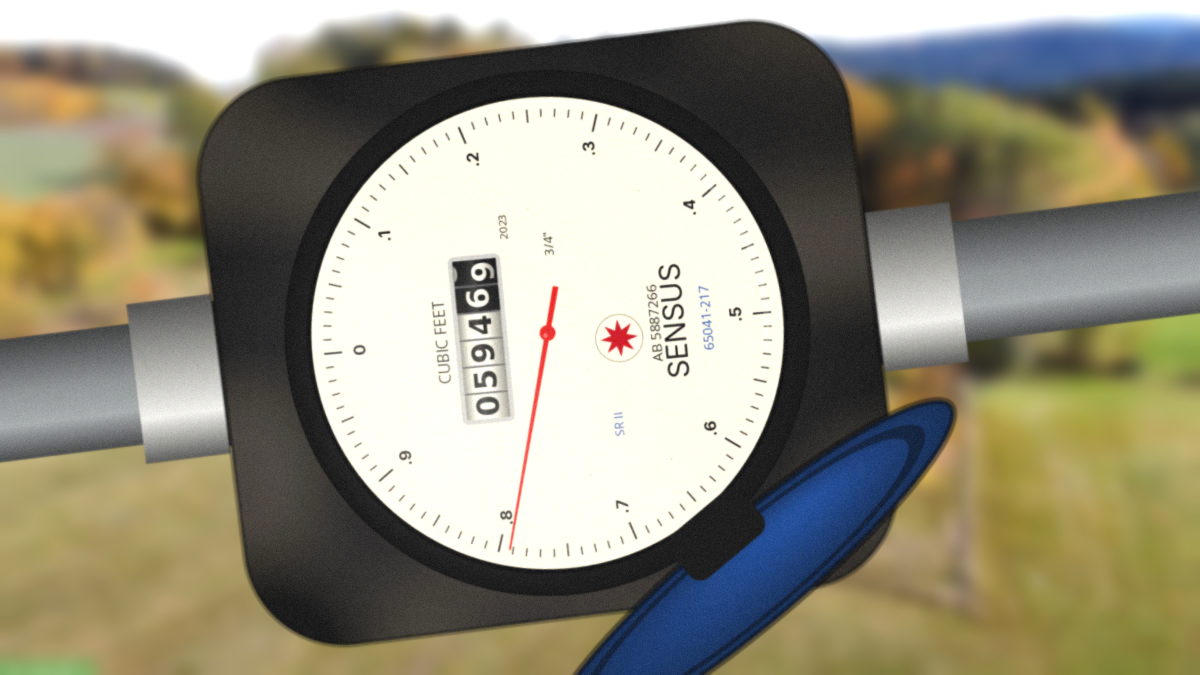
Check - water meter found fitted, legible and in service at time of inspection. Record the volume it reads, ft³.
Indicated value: 59468.79 ft³
